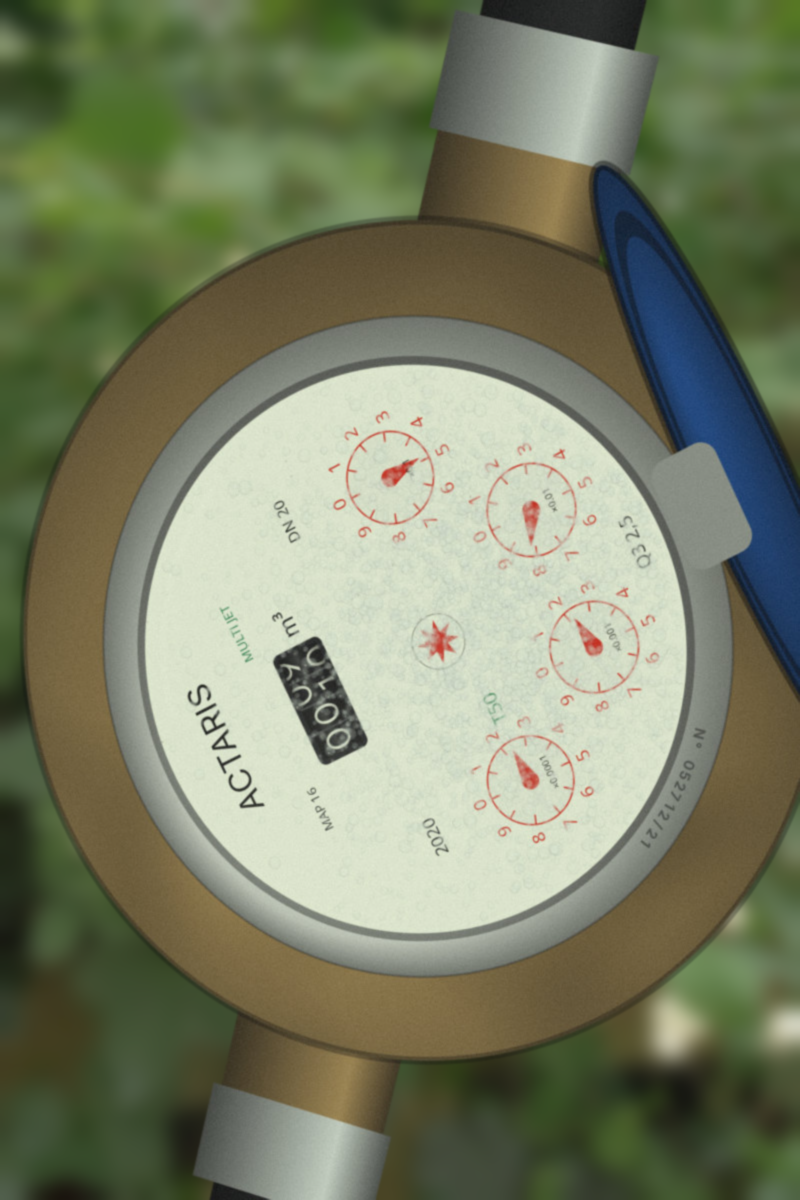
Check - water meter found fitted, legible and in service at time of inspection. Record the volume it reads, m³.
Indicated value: 9.4822 m³
